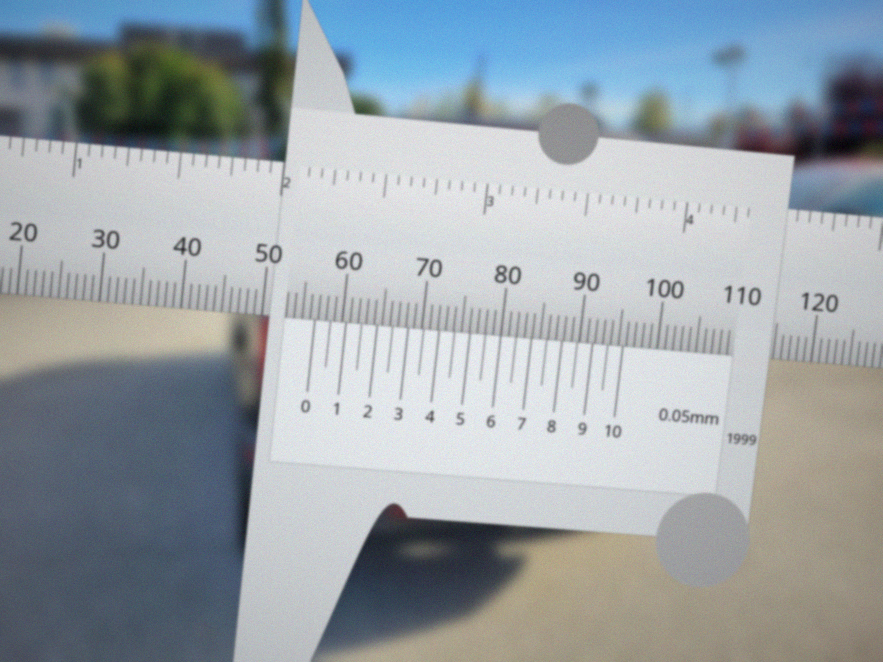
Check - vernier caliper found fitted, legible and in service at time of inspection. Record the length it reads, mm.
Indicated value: 56.6 mm
